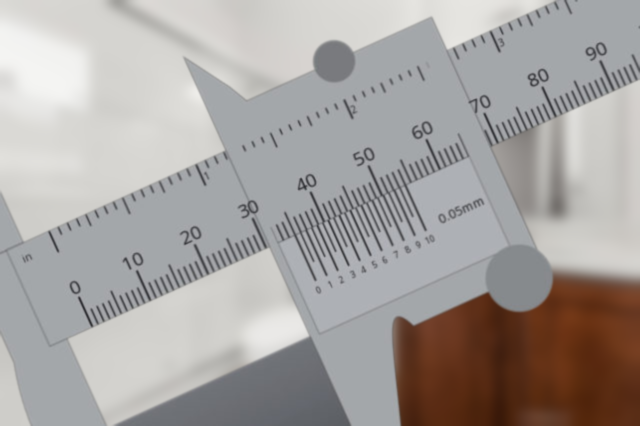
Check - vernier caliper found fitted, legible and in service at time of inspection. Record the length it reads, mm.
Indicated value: 35.0 mm
